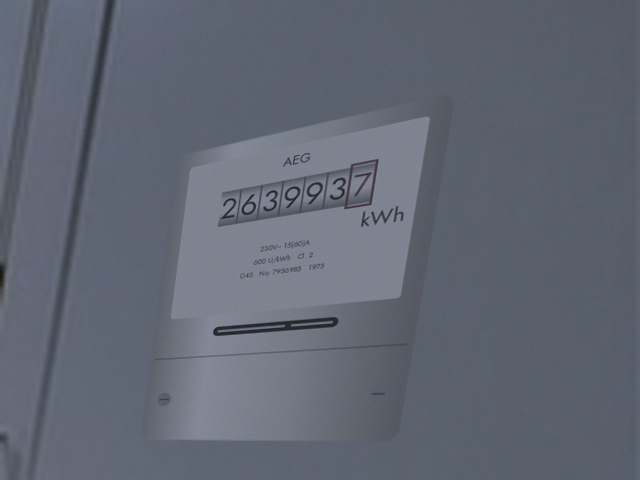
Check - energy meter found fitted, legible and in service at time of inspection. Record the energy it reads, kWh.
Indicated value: 263993.7 kWh
